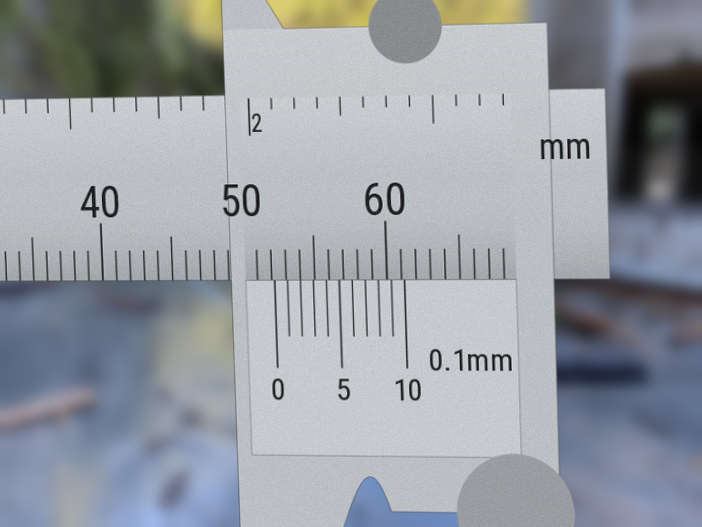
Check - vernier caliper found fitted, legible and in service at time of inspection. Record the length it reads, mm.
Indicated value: 52.2 mm
